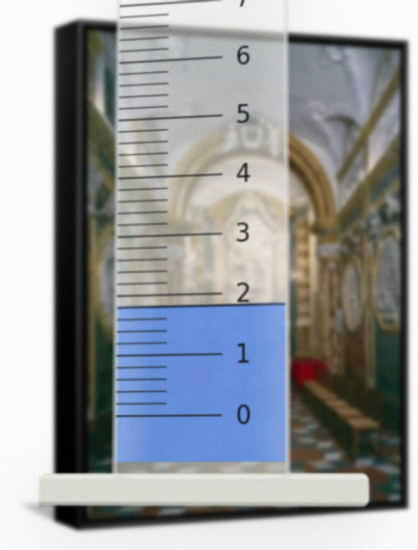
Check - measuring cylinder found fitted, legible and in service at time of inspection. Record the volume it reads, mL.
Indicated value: 1.8 mL
